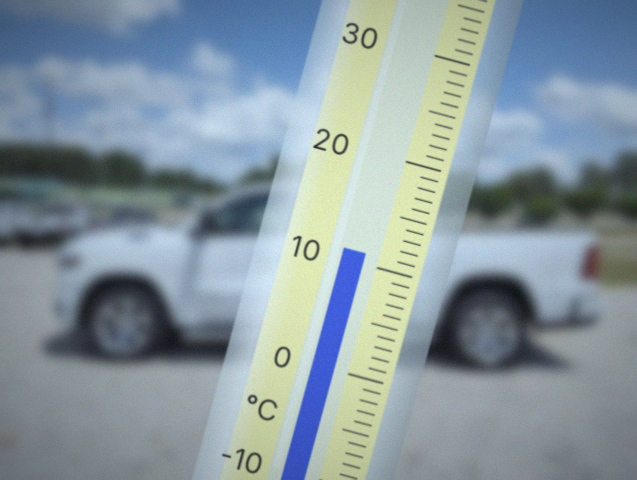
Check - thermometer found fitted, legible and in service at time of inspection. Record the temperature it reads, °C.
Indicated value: 11 °C
